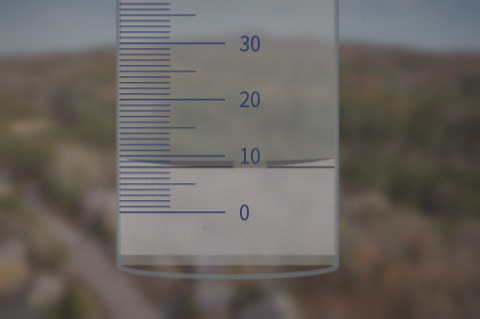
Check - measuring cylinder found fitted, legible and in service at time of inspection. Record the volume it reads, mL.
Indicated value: 8 mL
